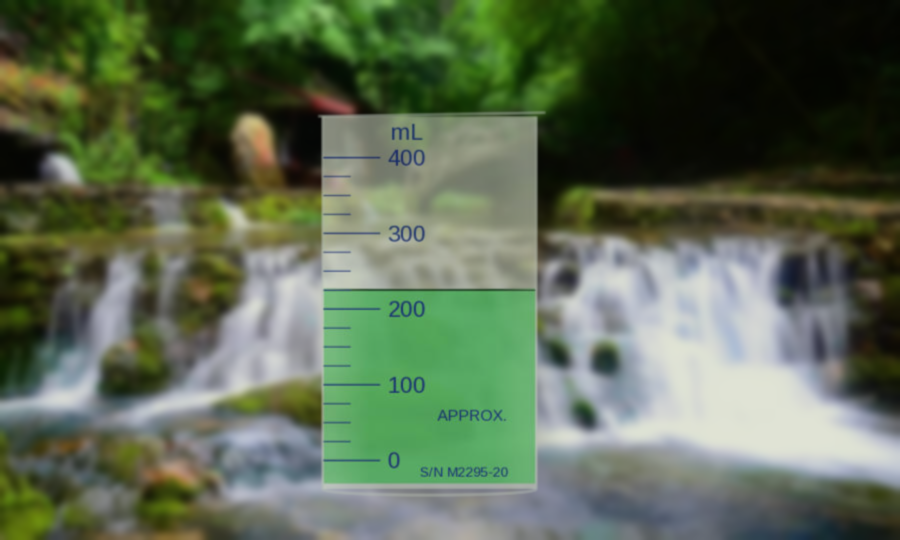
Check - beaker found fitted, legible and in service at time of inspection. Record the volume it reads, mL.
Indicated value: 225 mL
